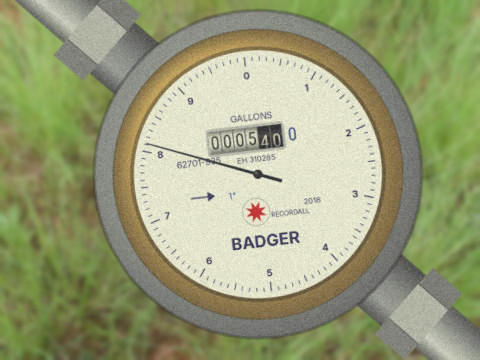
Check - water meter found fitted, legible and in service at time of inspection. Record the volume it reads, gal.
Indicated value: 5398.1 gal
